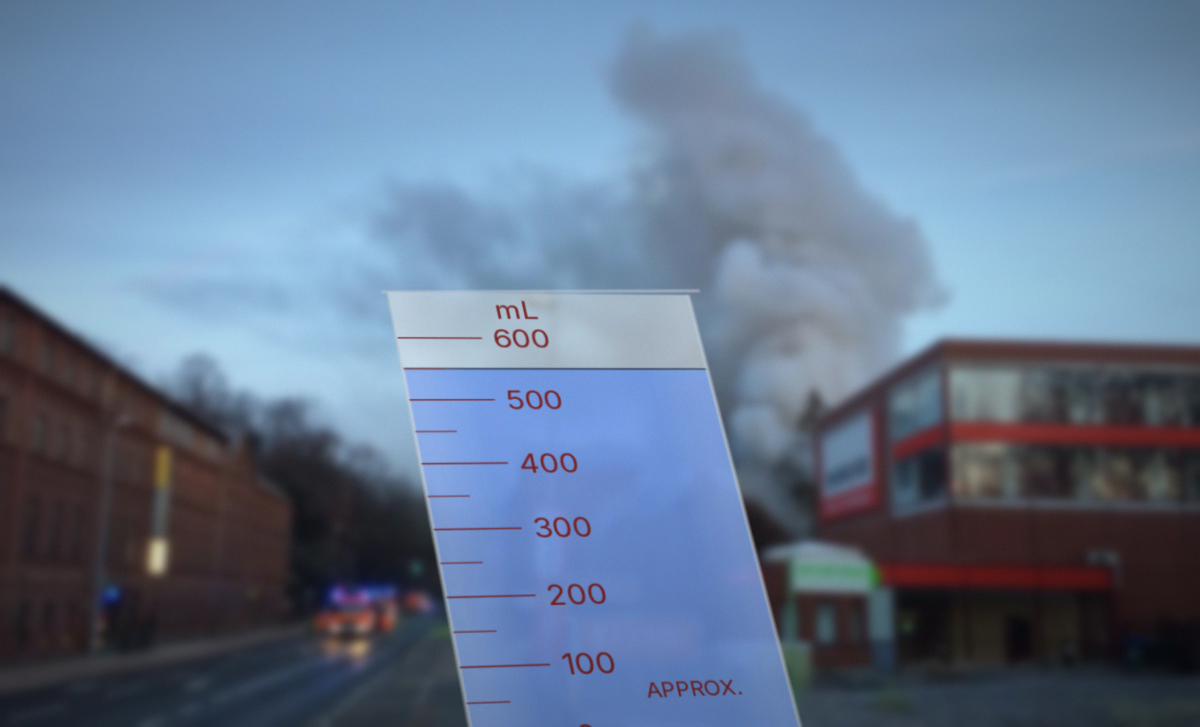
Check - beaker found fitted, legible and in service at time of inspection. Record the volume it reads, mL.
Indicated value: 550 mL
